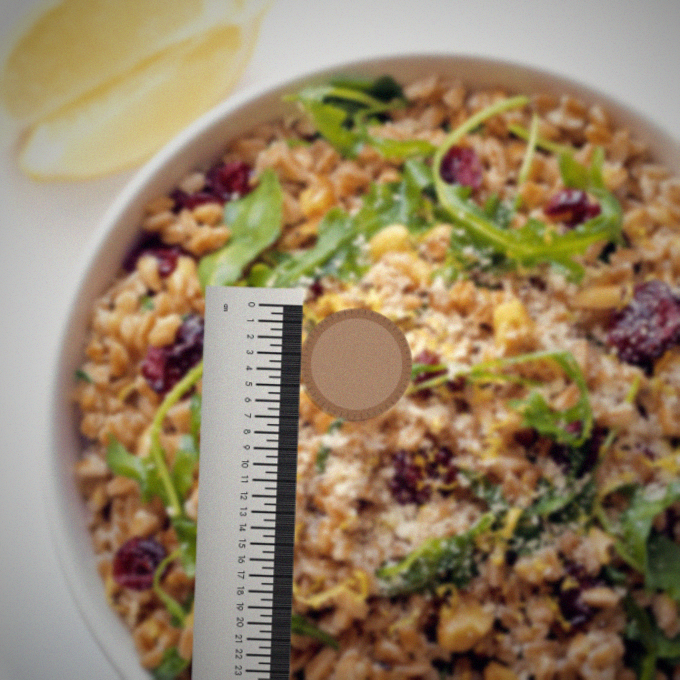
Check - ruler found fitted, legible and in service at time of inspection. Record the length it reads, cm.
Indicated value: 7 cm
